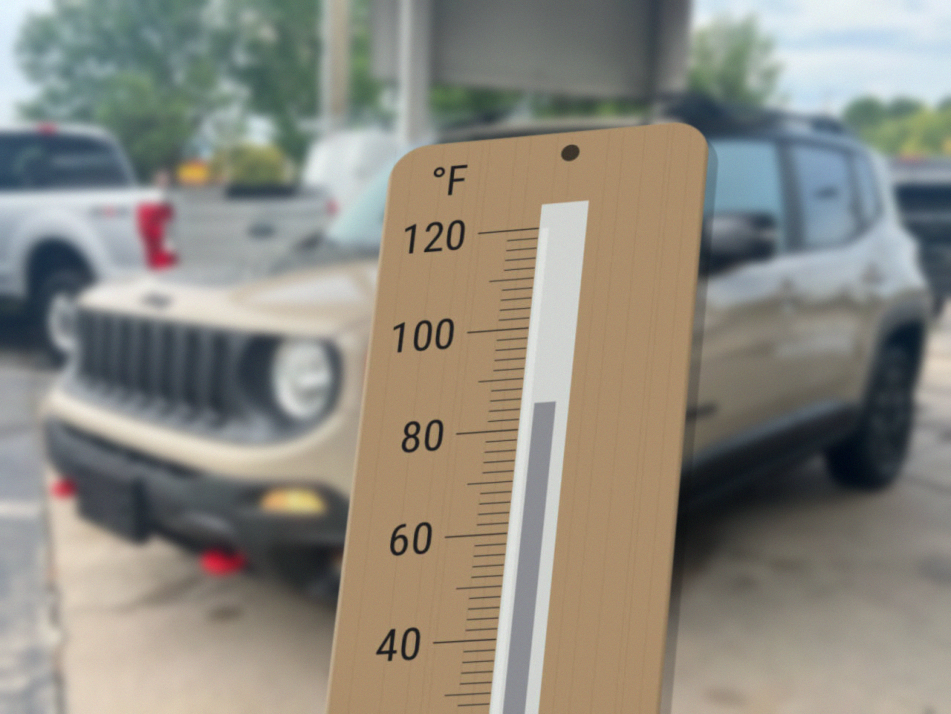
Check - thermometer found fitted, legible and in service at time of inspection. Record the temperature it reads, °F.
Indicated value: 85 °F
